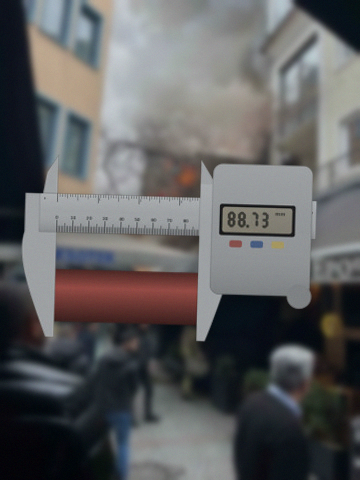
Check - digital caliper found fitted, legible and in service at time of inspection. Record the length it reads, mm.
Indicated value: 88.73 mm
